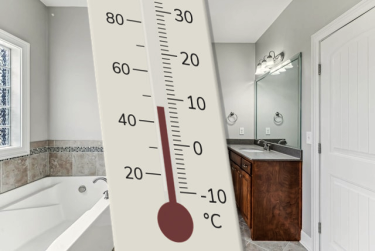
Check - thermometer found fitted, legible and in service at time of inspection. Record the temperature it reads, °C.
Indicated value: 8 °C
